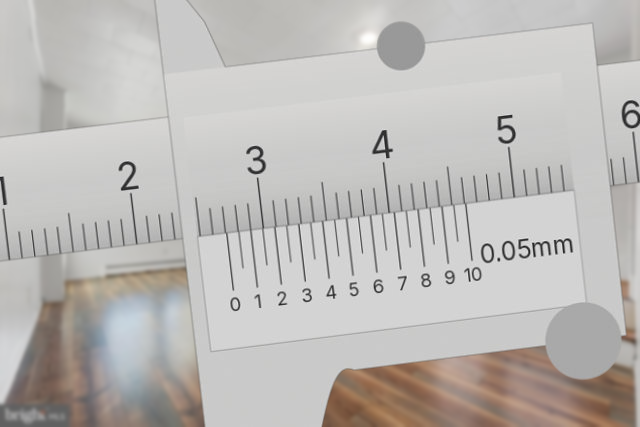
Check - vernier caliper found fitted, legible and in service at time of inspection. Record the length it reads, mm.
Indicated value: 27.1 mm
